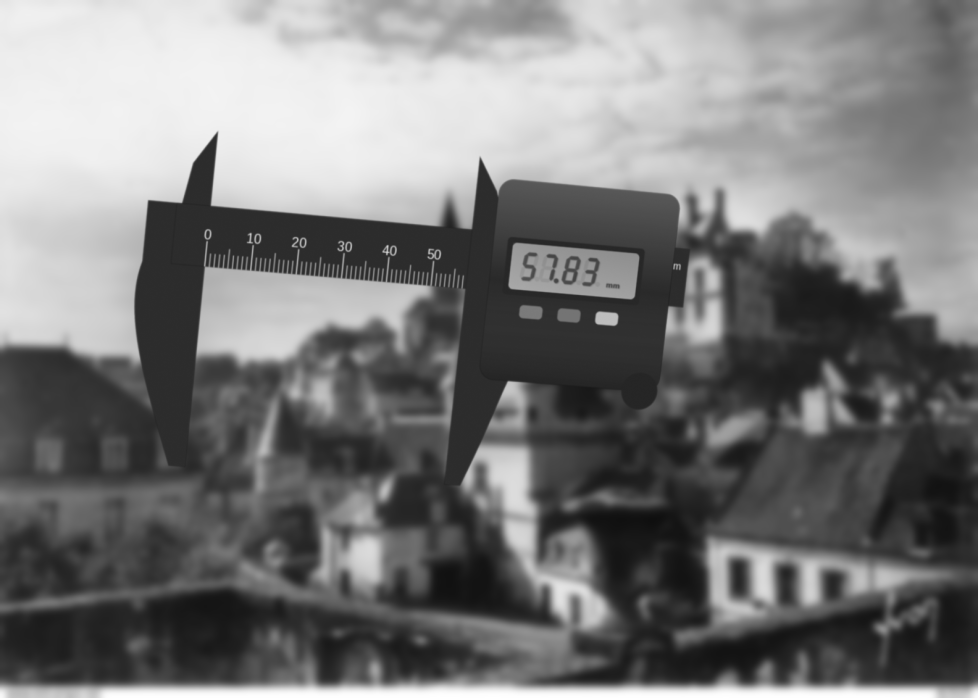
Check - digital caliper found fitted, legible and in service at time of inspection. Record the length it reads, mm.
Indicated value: 57.83 mm
